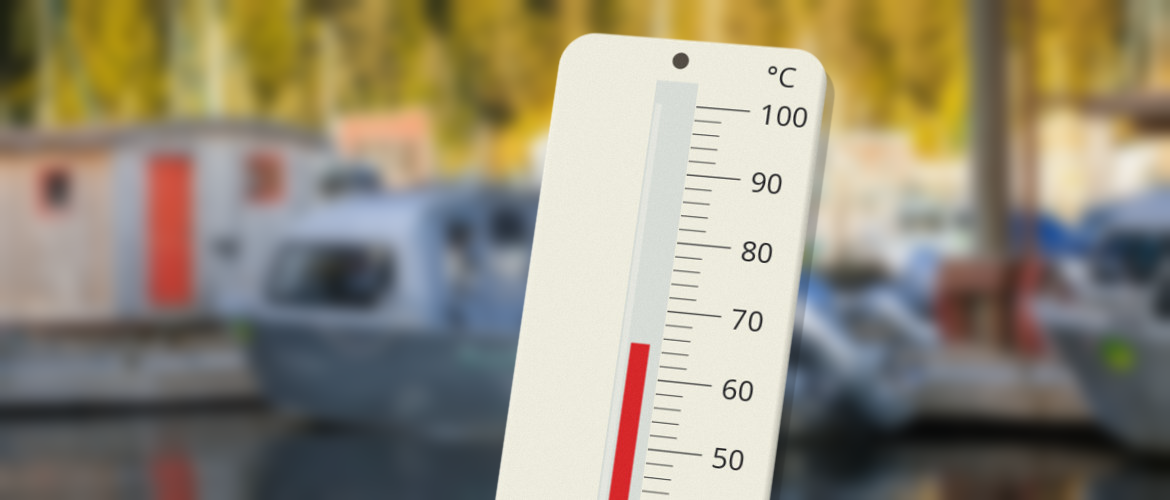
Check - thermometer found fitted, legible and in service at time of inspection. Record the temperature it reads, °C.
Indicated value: 65 °C
